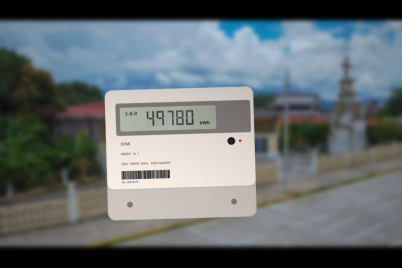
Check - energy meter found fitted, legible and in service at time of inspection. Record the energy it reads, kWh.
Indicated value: 49780 kWh
